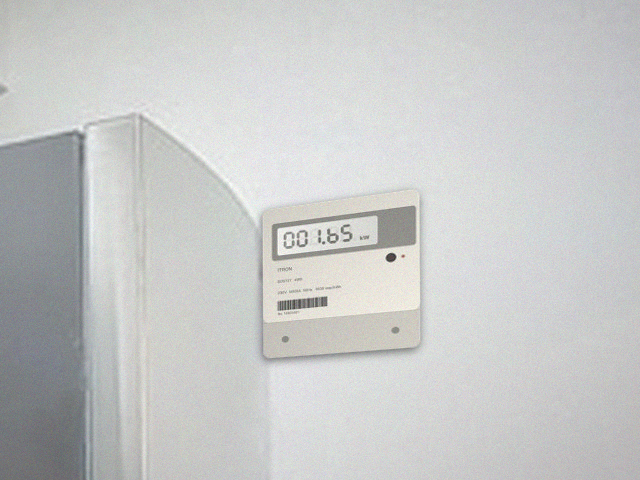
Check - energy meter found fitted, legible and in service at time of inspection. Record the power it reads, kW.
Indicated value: 1.65 kW
